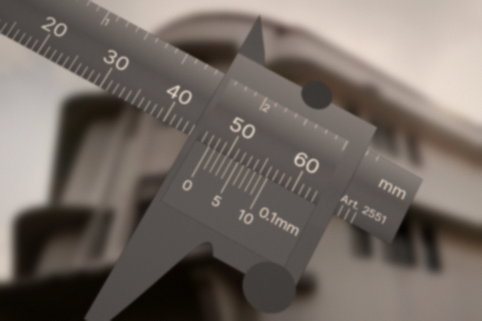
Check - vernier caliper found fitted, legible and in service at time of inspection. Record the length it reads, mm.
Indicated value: 47.2 mm
